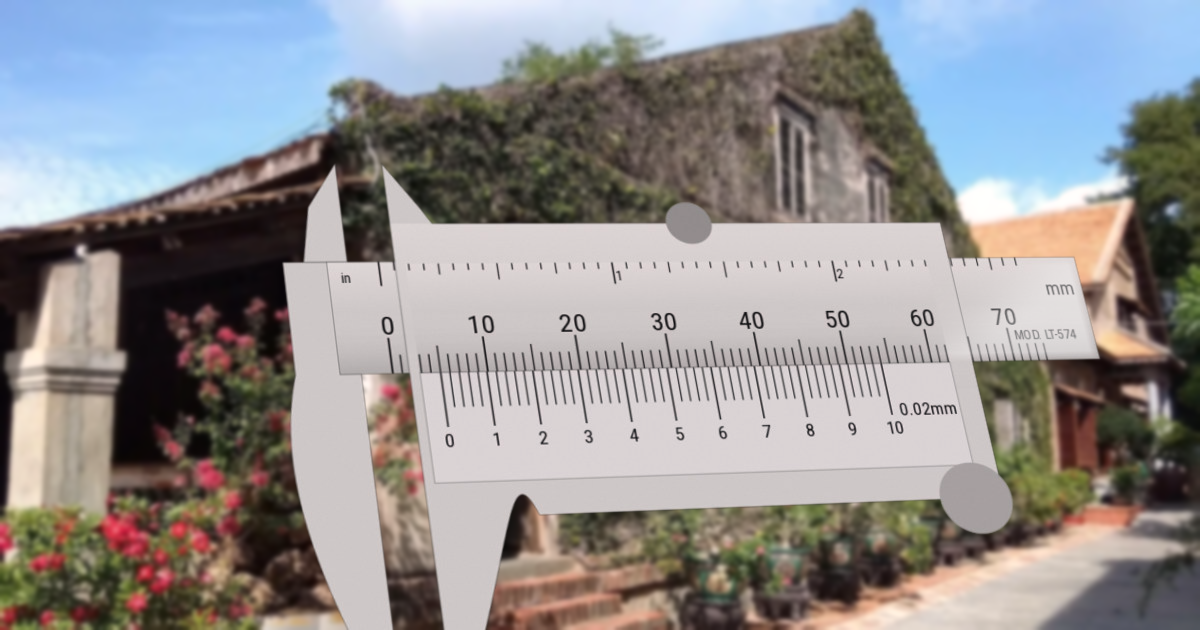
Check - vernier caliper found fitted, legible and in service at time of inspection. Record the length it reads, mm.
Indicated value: 5.0 mm
